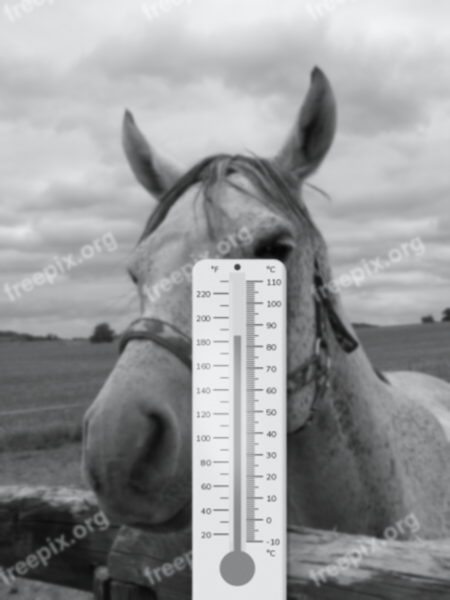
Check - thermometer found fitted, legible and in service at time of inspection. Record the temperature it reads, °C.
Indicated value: 85 °C
